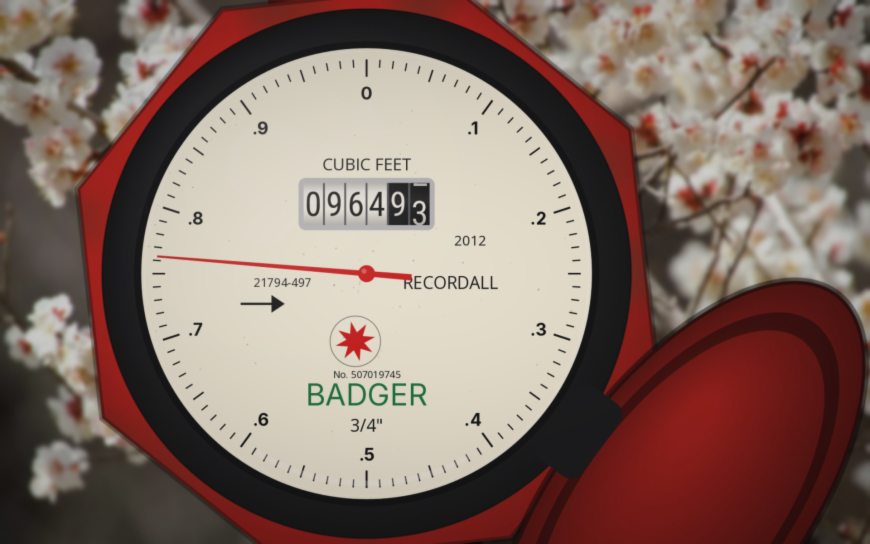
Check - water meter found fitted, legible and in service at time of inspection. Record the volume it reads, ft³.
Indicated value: 96492.76 ft³
